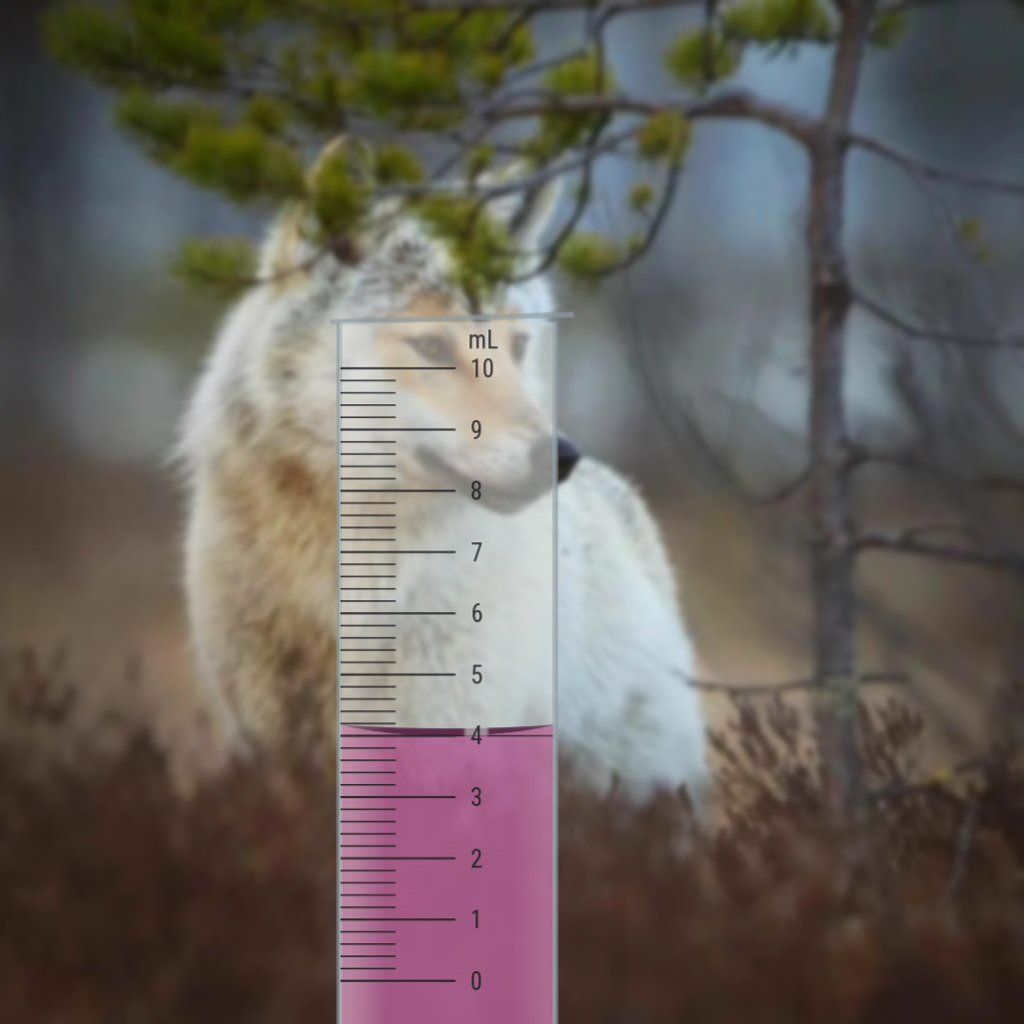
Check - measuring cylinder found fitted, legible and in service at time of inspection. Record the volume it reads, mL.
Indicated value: 4 mL
